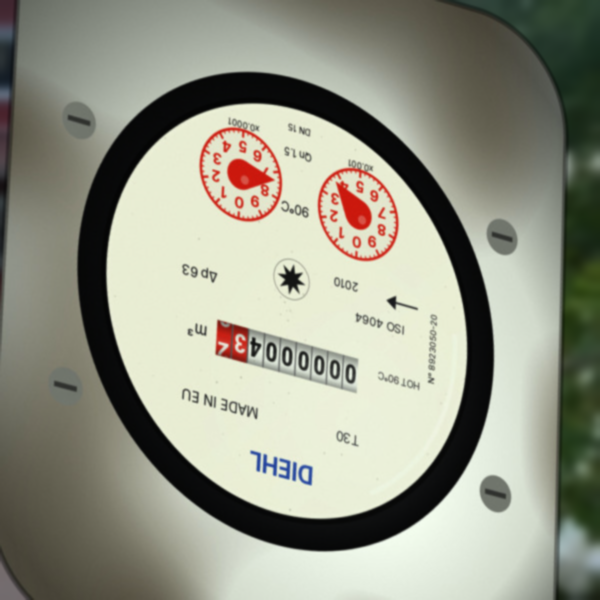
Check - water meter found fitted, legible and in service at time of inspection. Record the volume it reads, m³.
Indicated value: 4.3237 m³
